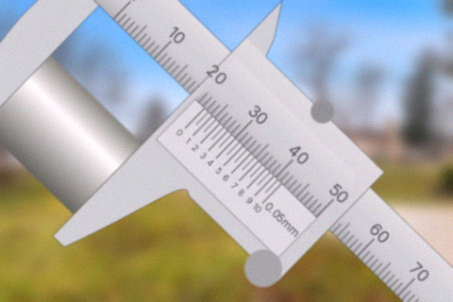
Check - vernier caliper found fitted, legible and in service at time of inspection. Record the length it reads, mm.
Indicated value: 22.5 mm
